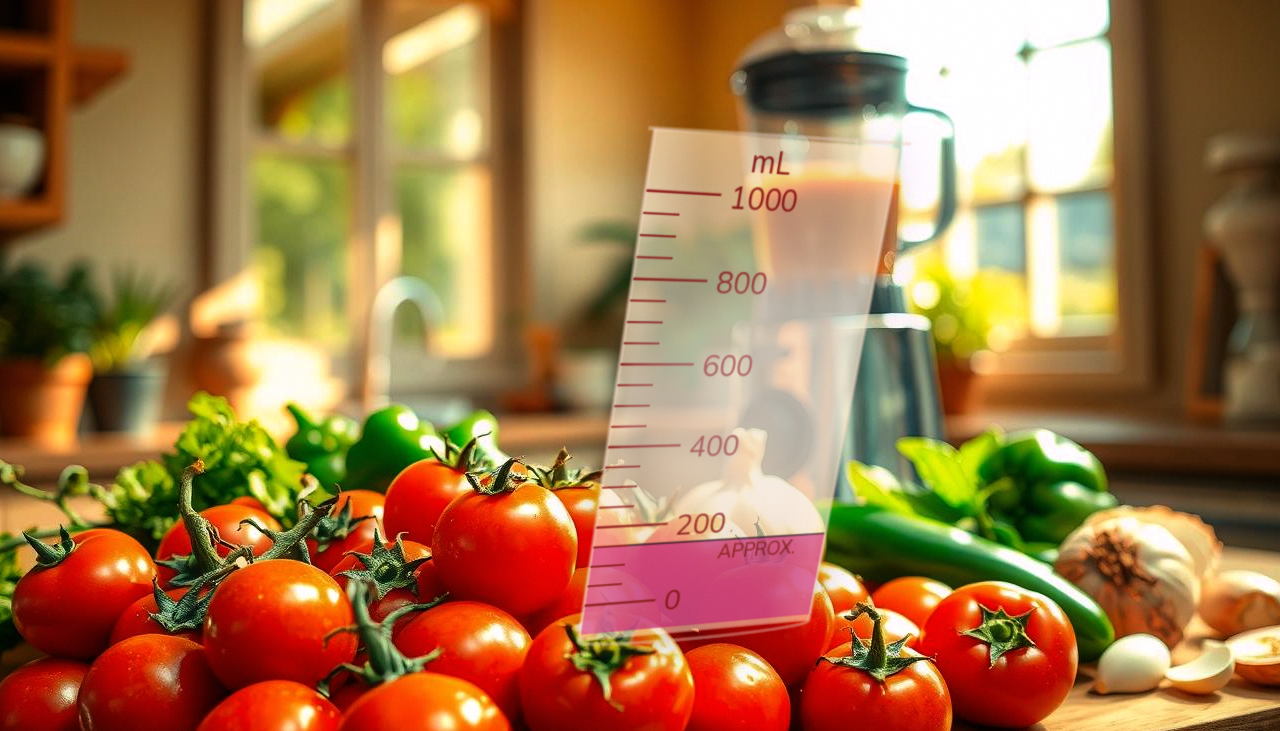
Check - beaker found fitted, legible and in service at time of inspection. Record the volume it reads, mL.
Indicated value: 150 mL
